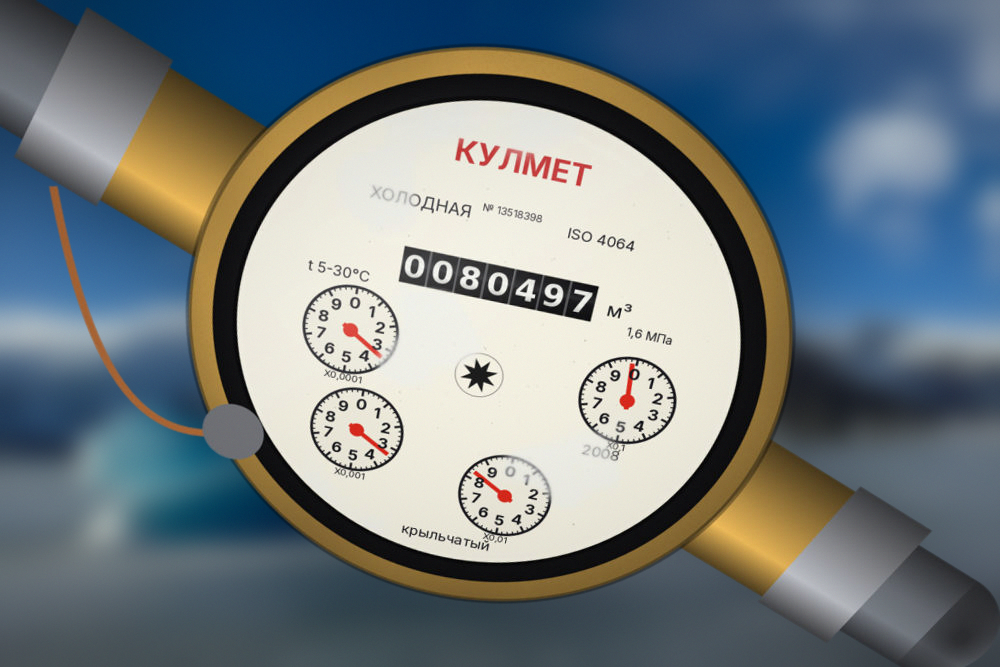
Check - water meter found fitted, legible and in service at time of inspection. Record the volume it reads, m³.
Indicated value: 80496.9833 m³
